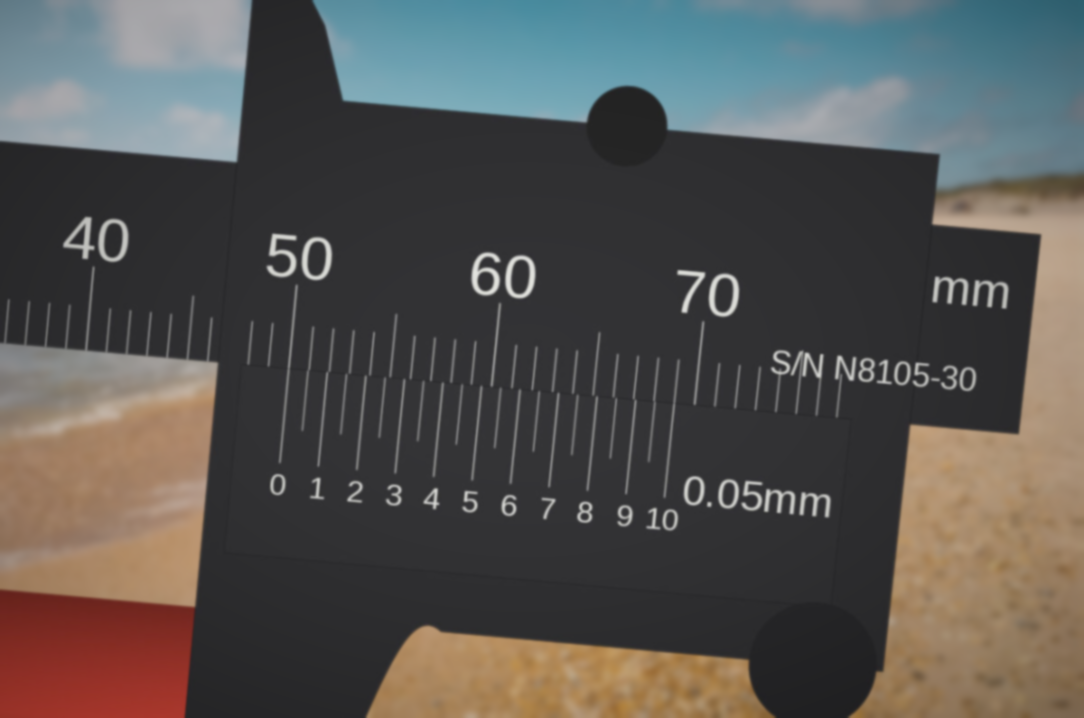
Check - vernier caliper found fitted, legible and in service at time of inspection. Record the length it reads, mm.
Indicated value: 50.0 mm
